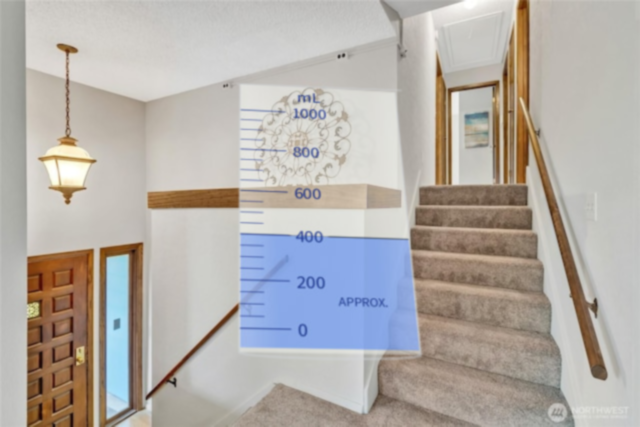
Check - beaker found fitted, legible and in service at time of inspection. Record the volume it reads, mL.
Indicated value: 400 mL
